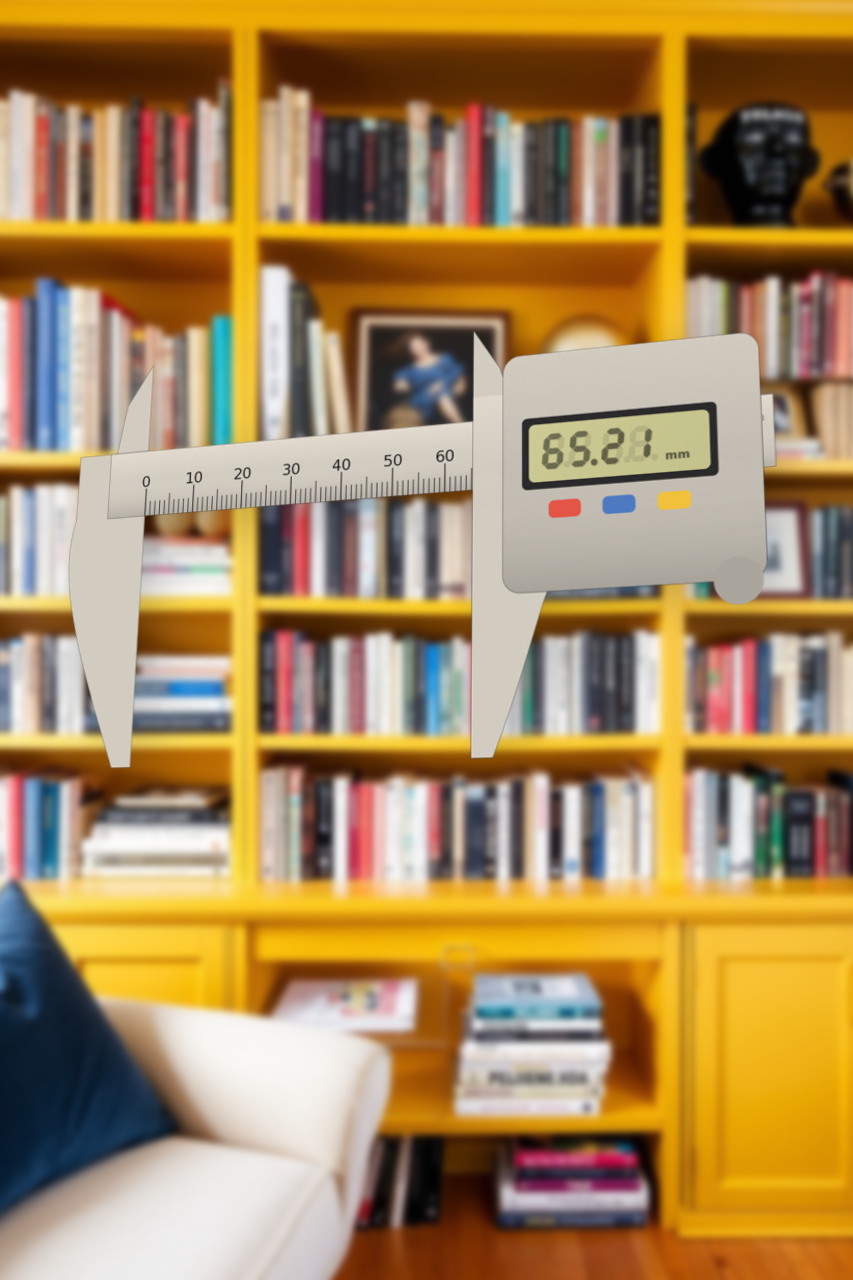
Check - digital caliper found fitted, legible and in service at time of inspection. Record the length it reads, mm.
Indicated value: 65.21 mm
